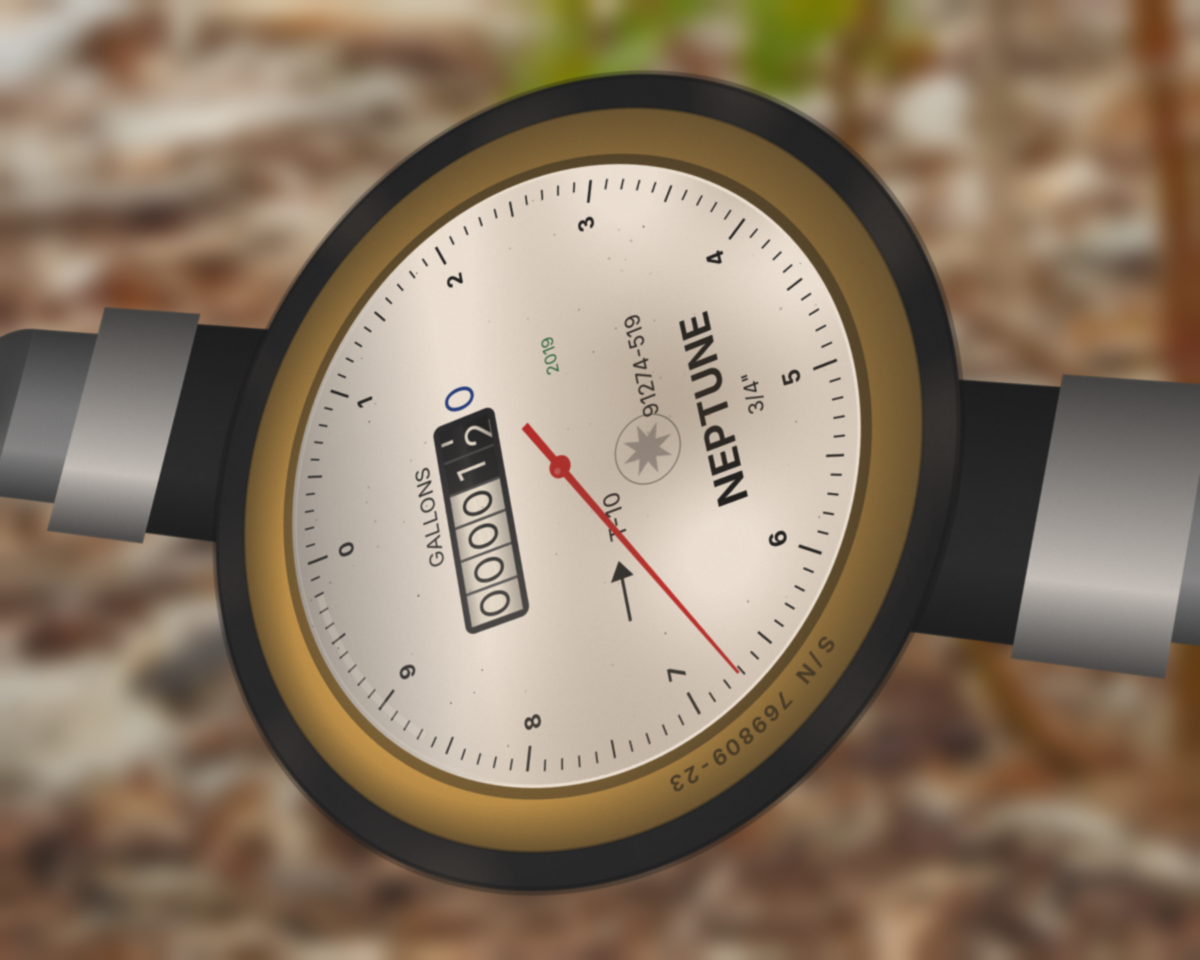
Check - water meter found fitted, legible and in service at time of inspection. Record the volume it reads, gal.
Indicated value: 116.7 gal
